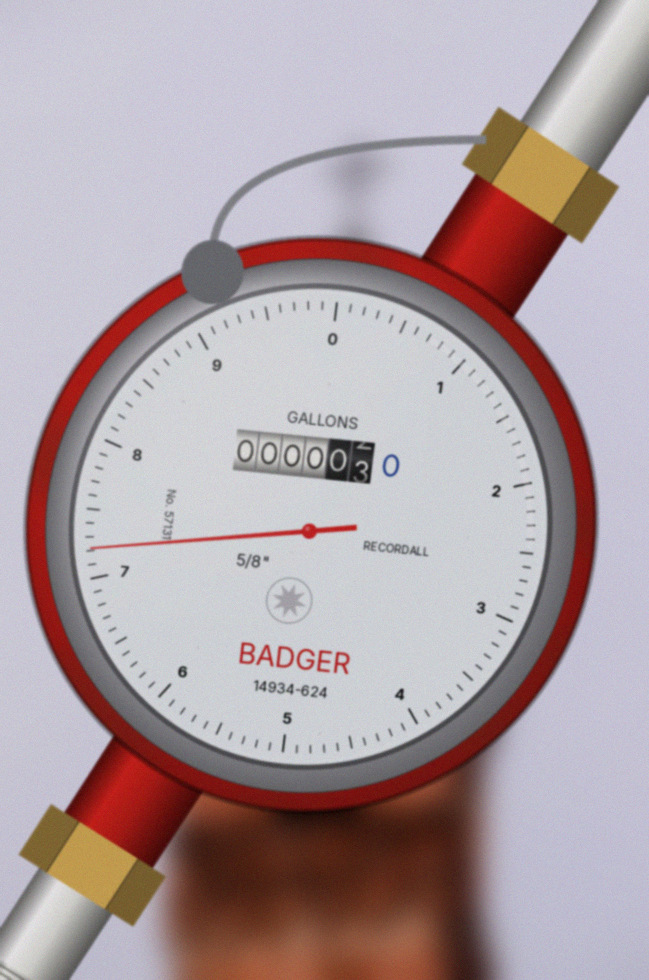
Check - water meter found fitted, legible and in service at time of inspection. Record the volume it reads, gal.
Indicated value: 27.2 gal
